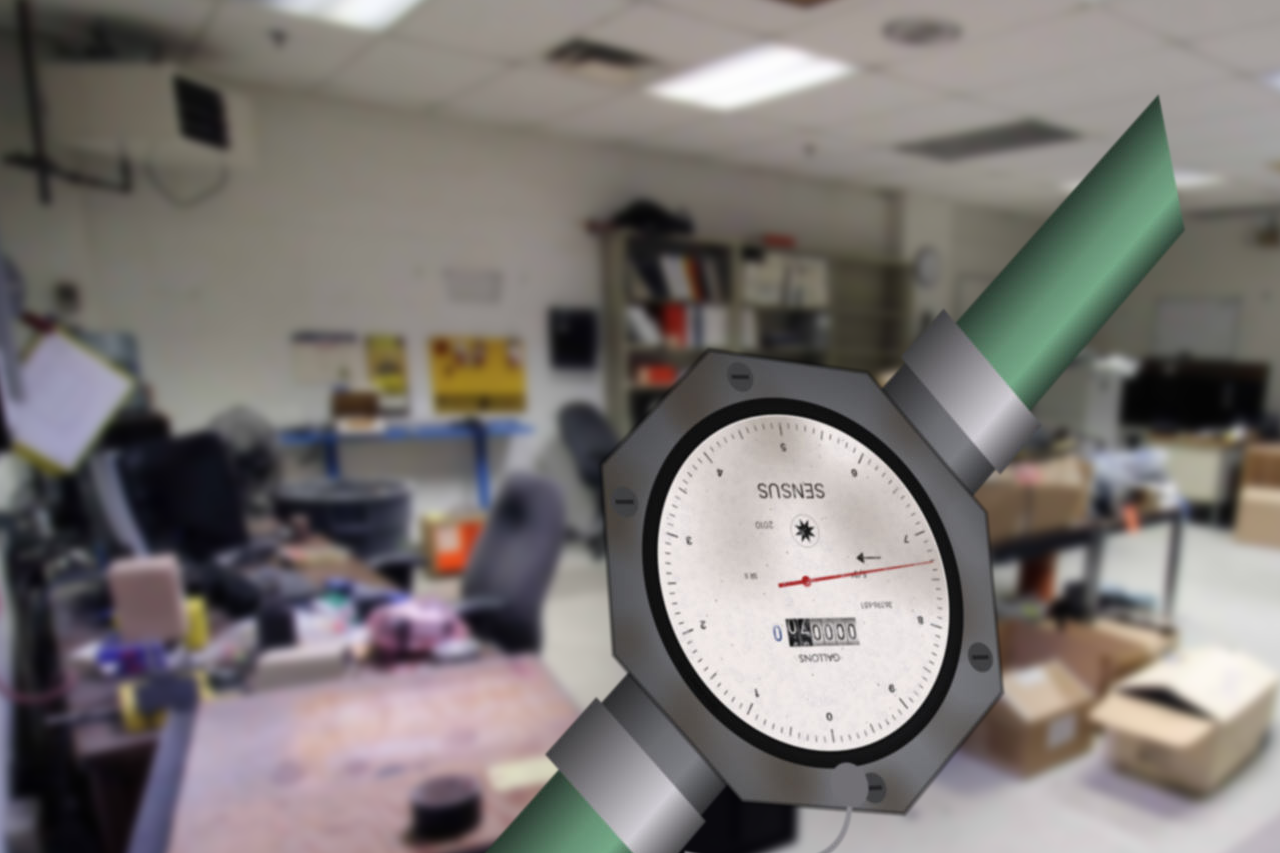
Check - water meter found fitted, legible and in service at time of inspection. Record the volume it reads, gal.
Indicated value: 697.3 gal
